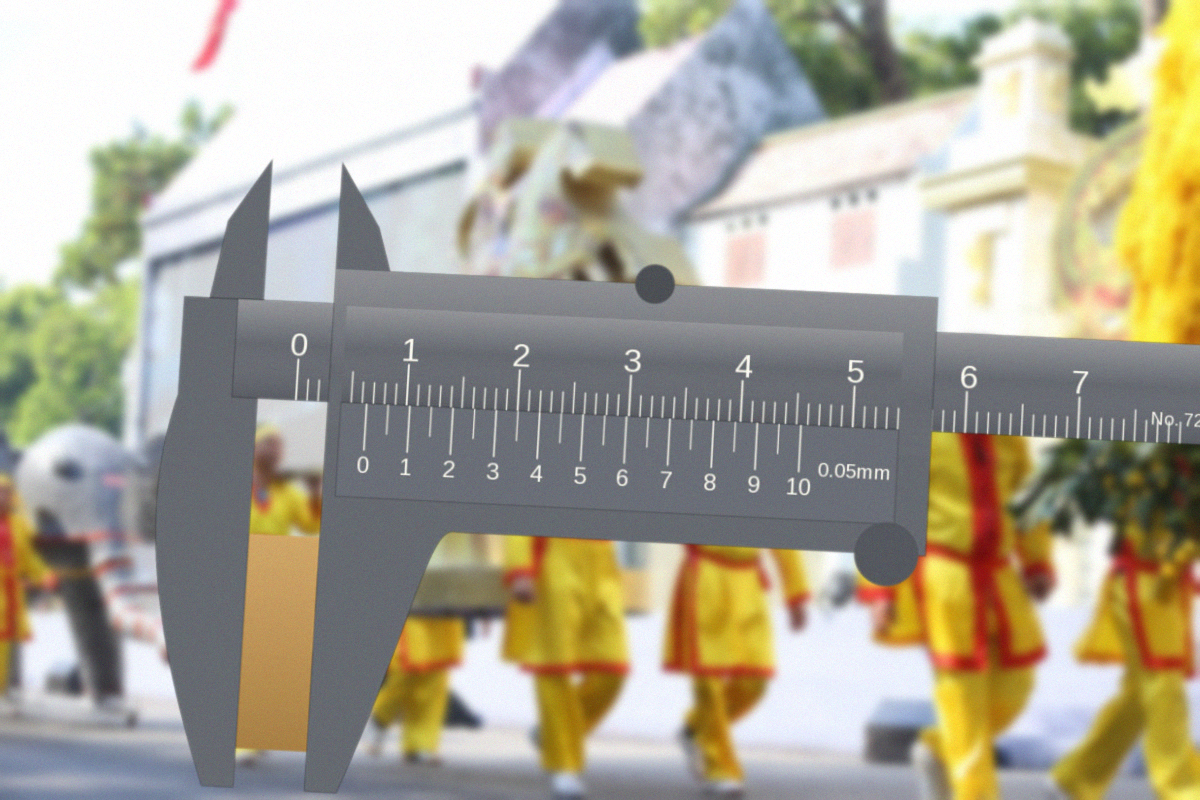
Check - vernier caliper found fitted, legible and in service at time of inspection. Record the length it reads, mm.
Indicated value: 6.4 mm
